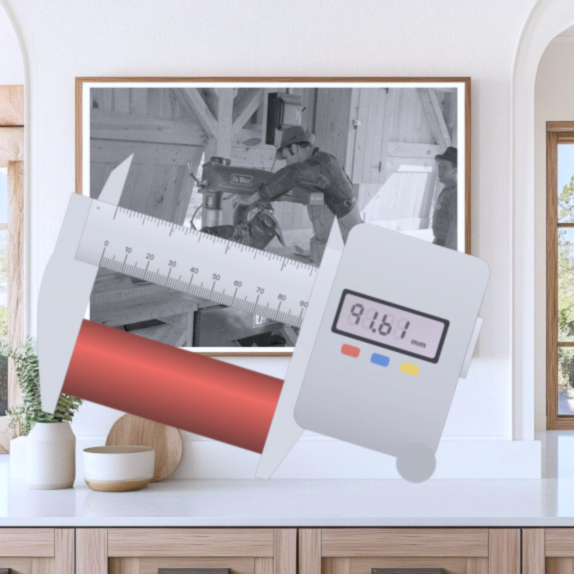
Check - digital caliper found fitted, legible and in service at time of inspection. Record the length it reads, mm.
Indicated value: 91.61 mm
